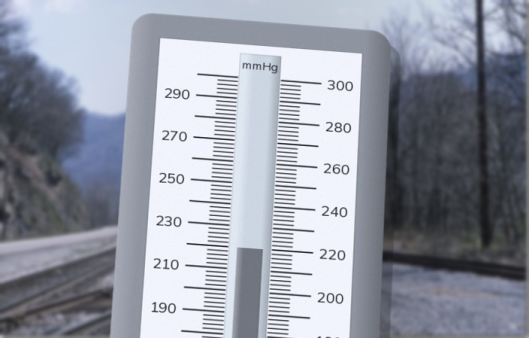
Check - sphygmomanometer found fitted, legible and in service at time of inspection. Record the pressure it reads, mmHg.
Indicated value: 220 mmHg
